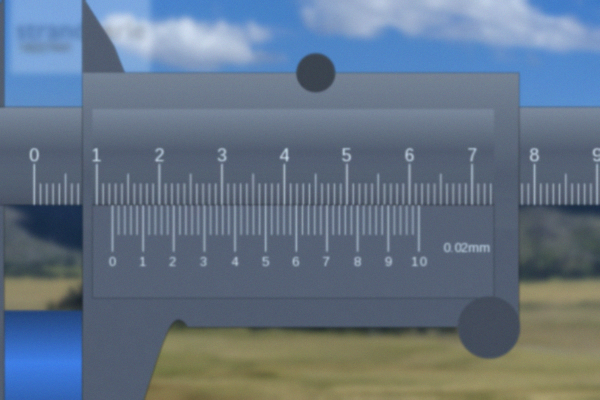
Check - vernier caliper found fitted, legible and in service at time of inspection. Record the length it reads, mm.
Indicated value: 12.5 mm
